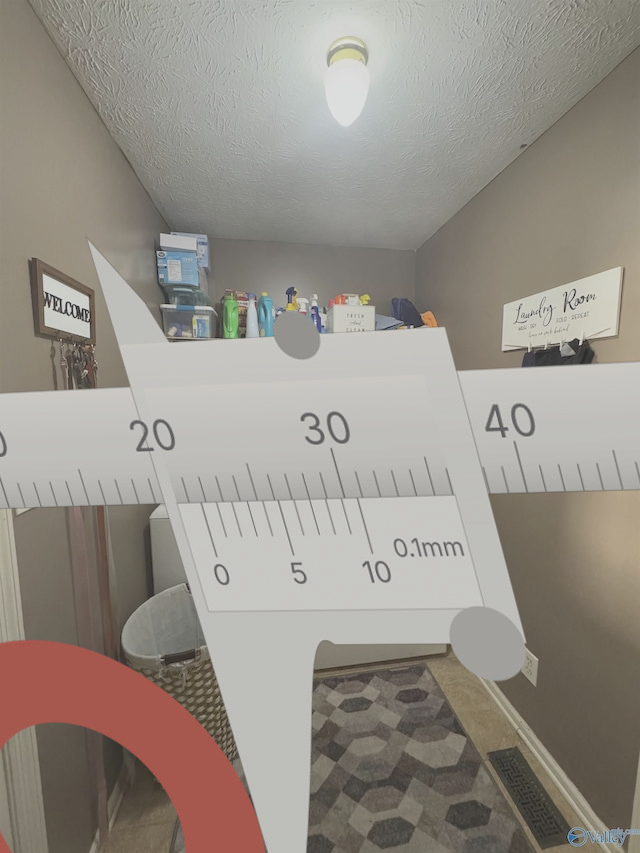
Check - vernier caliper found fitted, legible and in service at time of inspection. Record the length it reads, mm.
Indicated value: 21.7 mm
